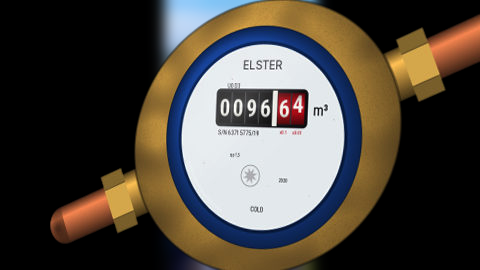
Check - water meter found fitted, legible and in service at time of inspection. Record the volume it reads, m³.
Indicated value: 96.64 m³
